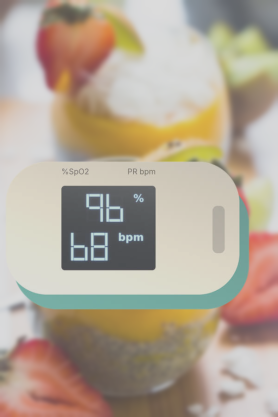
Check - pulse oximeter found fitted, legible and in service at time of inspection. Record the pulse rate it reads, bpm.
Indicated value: 68 bpm
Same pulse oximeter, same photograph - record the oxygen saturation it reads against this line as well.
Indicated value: 96 %
